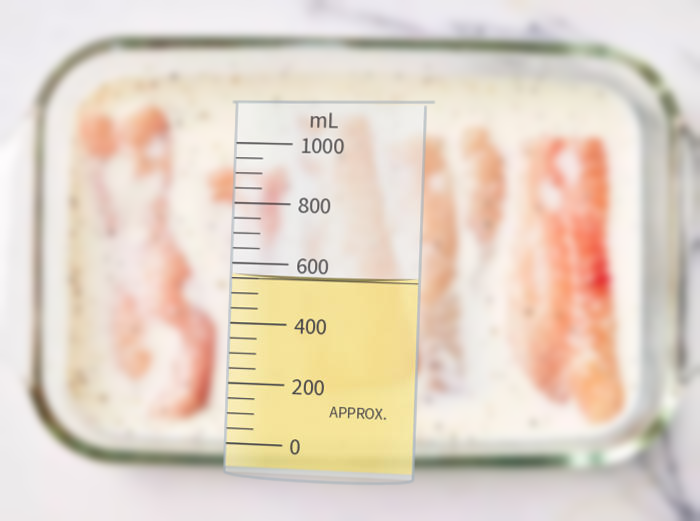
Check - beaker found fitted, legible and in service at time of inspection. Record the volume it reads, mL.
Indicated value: 550 mL
